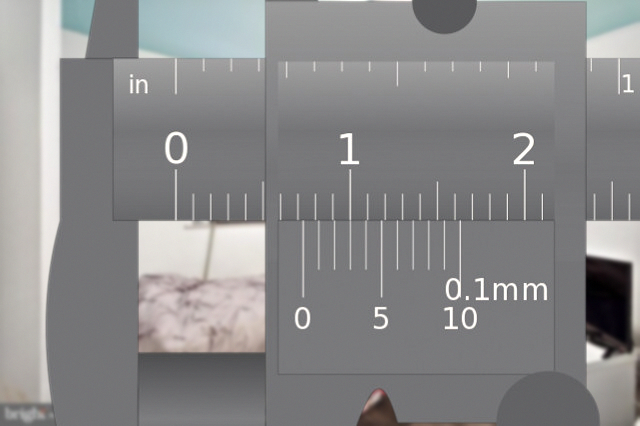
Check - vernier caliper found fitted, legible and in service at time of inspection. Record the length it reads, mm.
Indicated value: 7.3 mm
